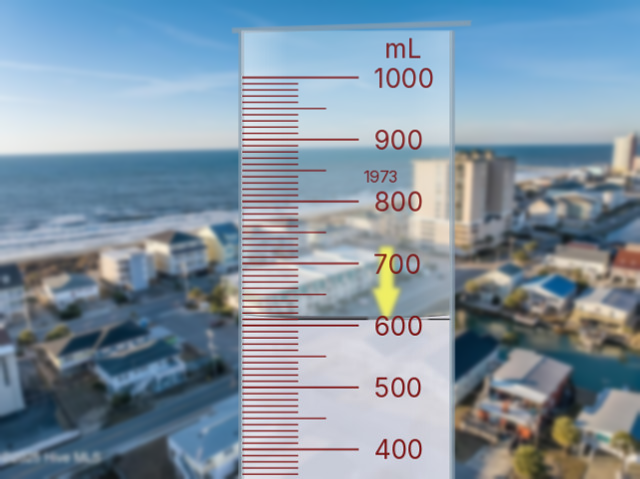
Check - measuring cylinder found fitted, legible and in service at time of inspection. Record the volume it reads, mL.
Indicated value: 610 mL
